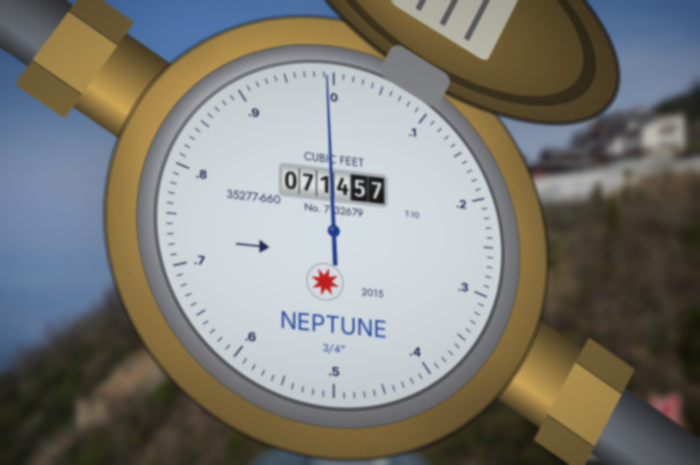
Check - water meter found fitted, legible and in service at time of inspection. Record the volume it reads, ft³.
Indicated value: 71456.99 ft³
